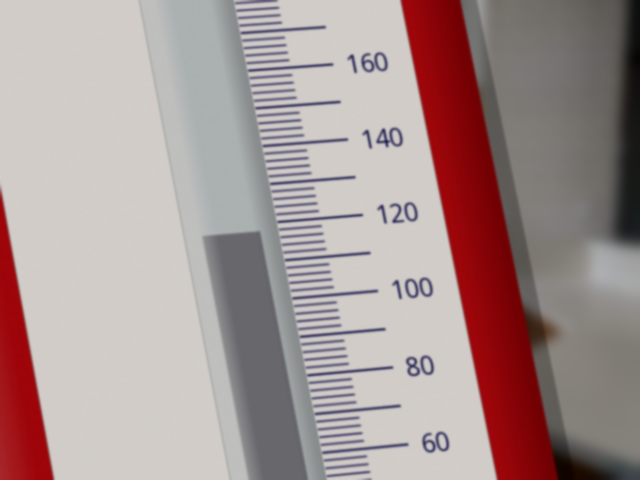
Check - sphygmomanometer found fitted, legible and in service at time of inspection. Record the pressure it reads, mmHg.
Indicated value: 118 mmHg
